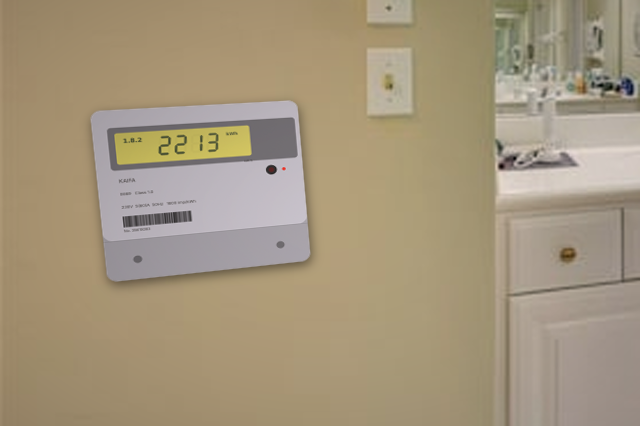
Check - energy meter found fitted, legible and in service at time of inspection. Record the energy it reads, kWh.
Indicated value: 2213 kWh
